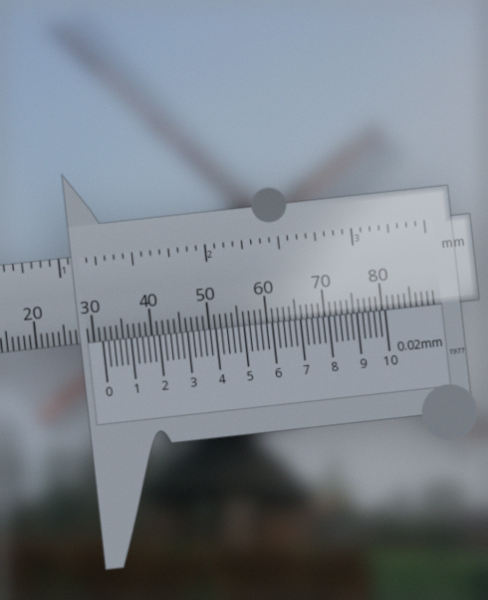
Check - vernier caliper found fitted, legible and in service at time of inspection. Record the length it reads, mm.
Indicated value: 31.5 mm
